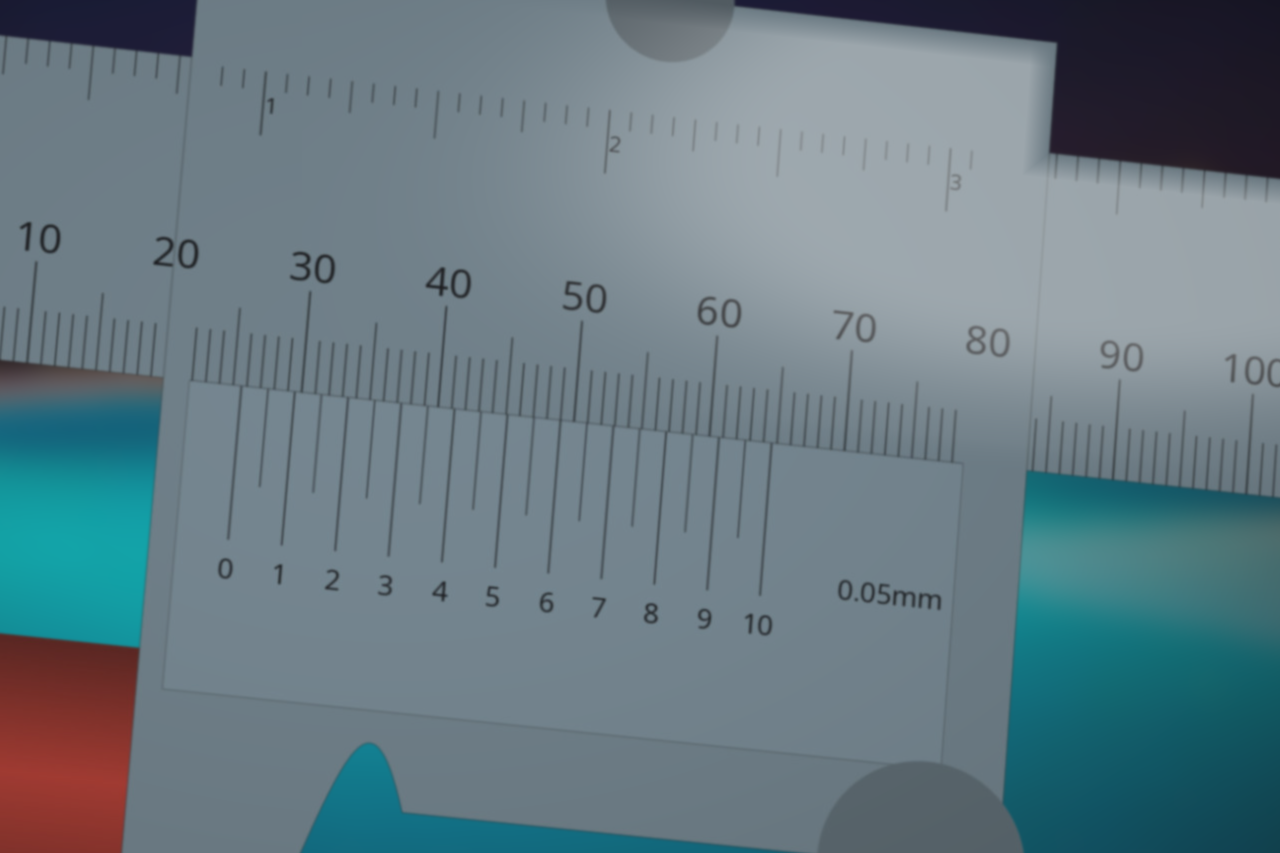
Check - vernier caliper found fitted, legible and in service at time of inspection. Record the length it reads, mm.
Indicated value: 25.6 mm
